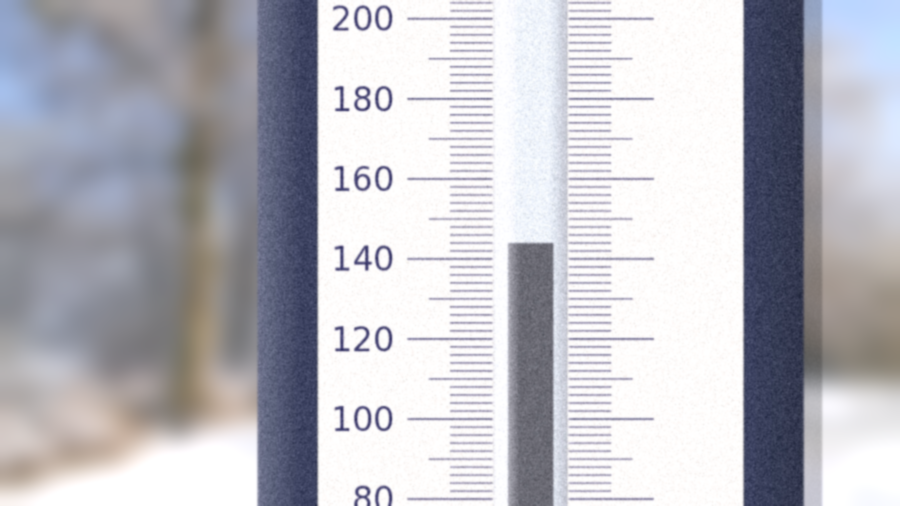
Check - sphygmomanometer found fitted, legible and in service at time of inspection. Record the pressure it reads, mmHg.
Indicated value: 144 mmHg
